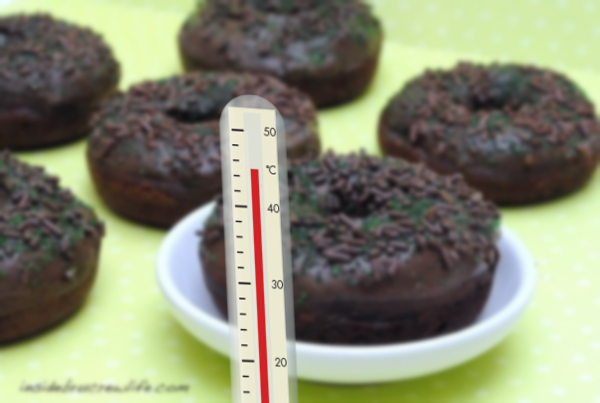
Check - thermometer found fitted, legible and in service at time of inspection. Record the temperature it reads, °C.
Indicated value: 45 °C
